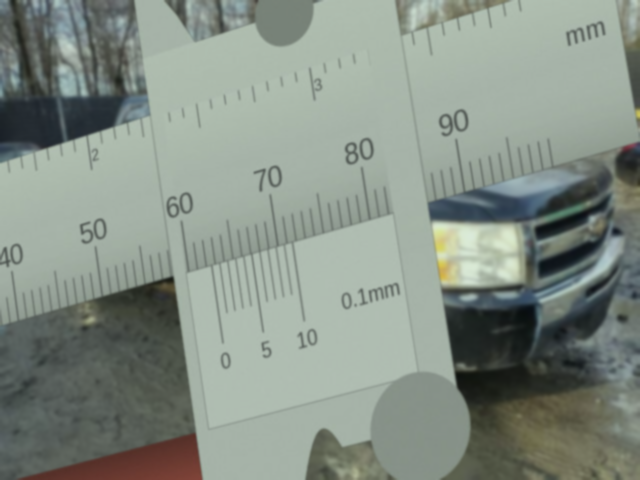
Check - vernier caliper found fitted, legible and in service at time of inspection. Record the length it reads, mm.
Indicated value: 62.6 mm
